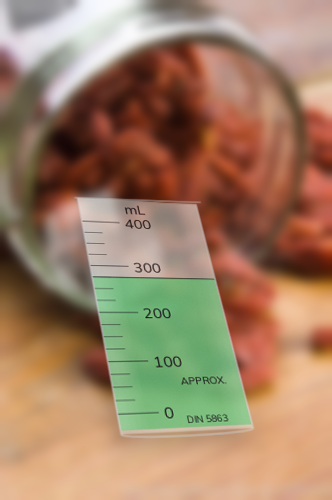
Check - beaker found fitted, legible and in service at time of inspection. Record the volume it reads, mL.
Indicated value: 275 mL
